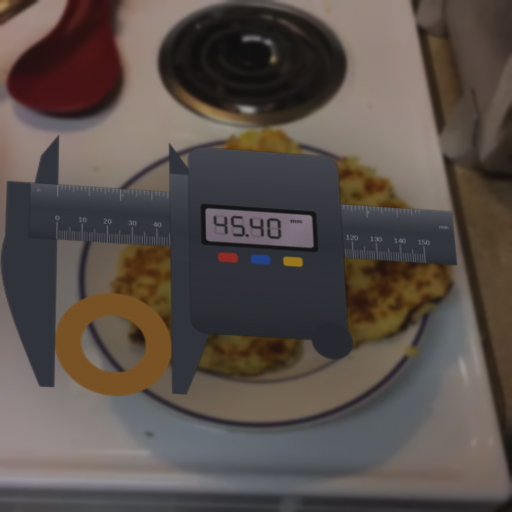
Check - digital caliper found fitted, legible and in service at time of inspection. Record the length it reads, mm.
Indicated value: 45.40 mm
